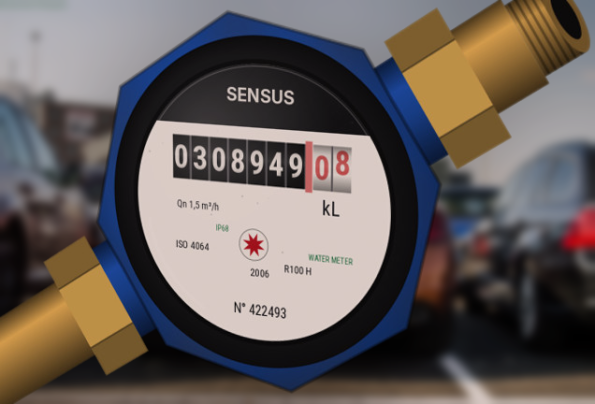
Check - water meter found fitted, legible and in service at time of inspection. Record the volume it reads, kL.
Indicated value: 308949.08 kL
